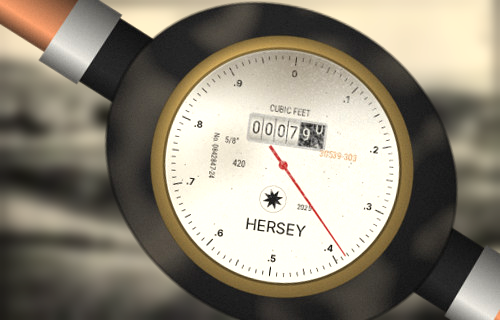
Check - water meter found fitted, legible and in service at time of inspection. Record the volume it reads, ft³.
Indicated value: 790.38 ft³
